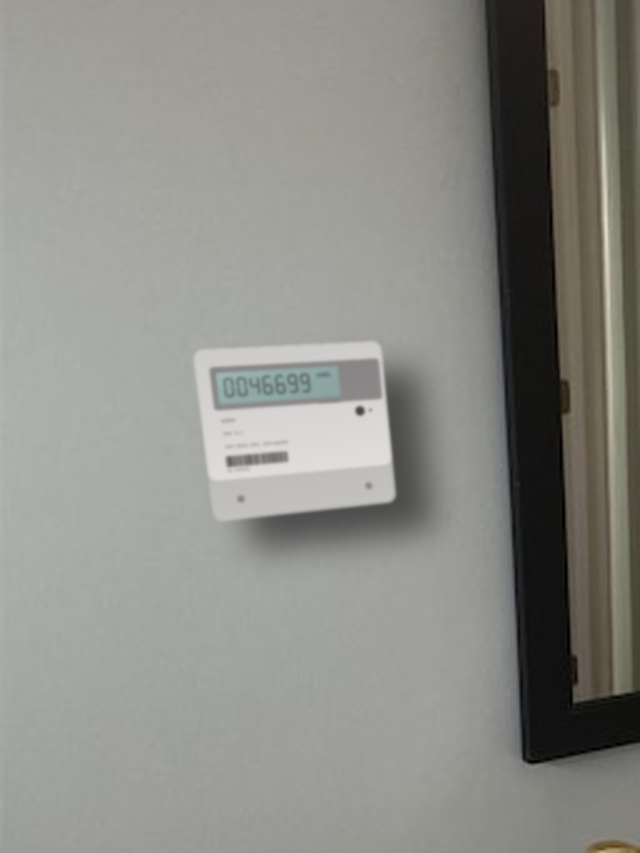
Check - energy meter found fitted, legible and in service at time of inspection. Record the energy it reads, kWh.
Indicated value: 46699 kWh
